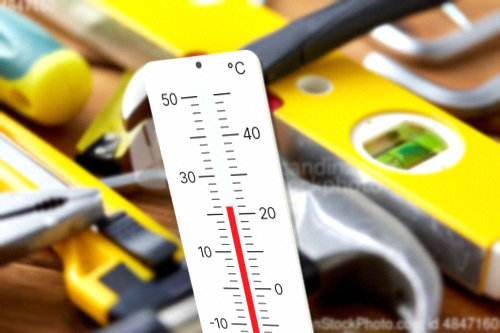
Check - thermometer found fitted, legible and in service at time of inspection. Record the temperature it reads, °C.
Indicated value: 22 °C
